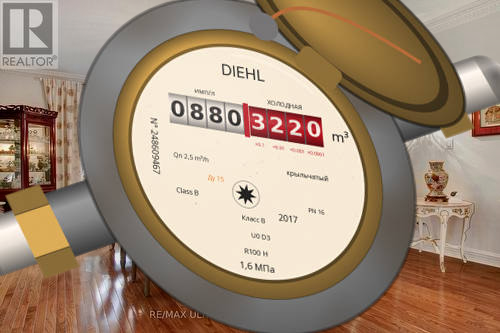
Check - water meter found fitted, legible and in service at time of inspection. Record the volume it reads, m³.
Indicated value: 880.3220 m³
